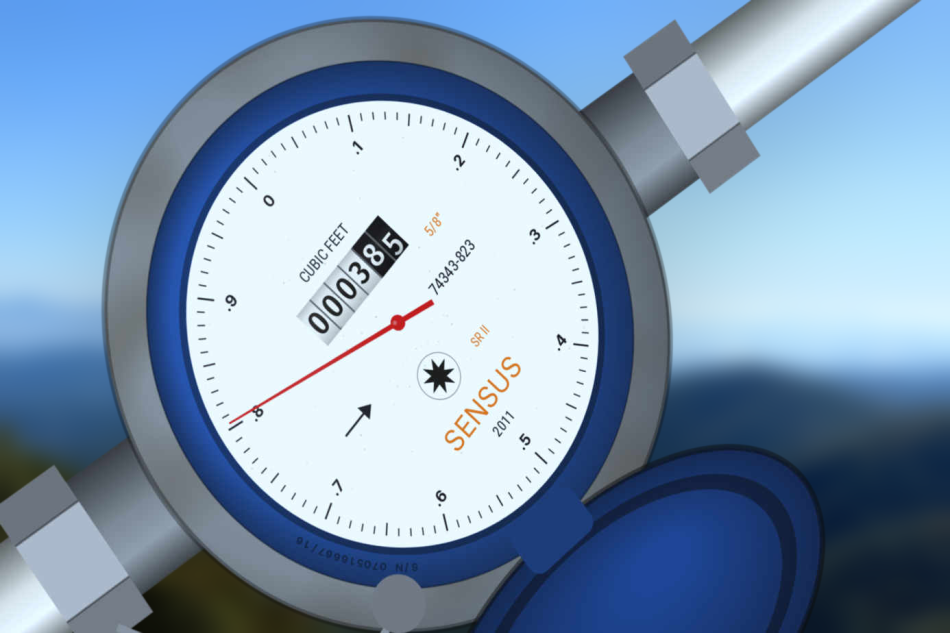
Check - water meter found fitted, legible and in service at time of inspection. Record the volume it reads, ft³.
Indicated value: 384.80 ft³
